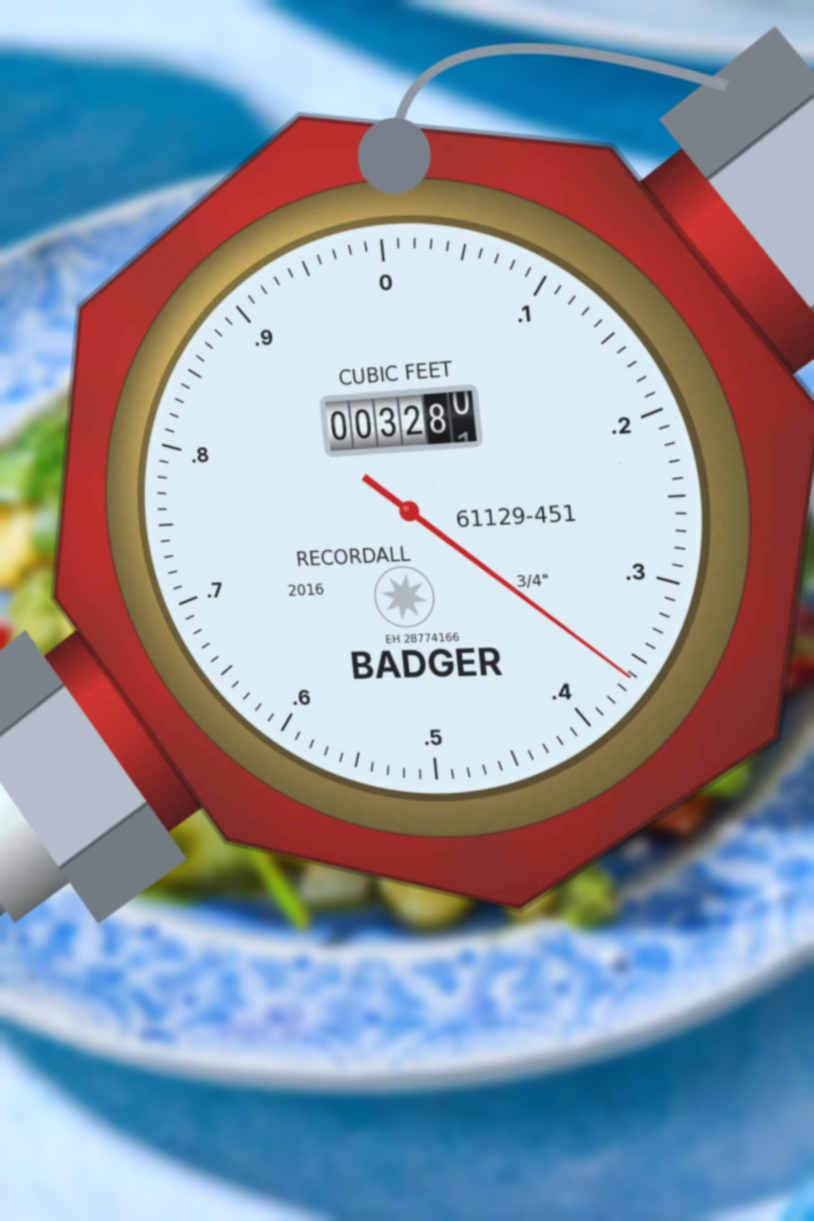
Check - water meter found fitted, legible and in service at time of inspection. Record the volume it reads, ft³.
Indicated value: 3280.36 ft³
